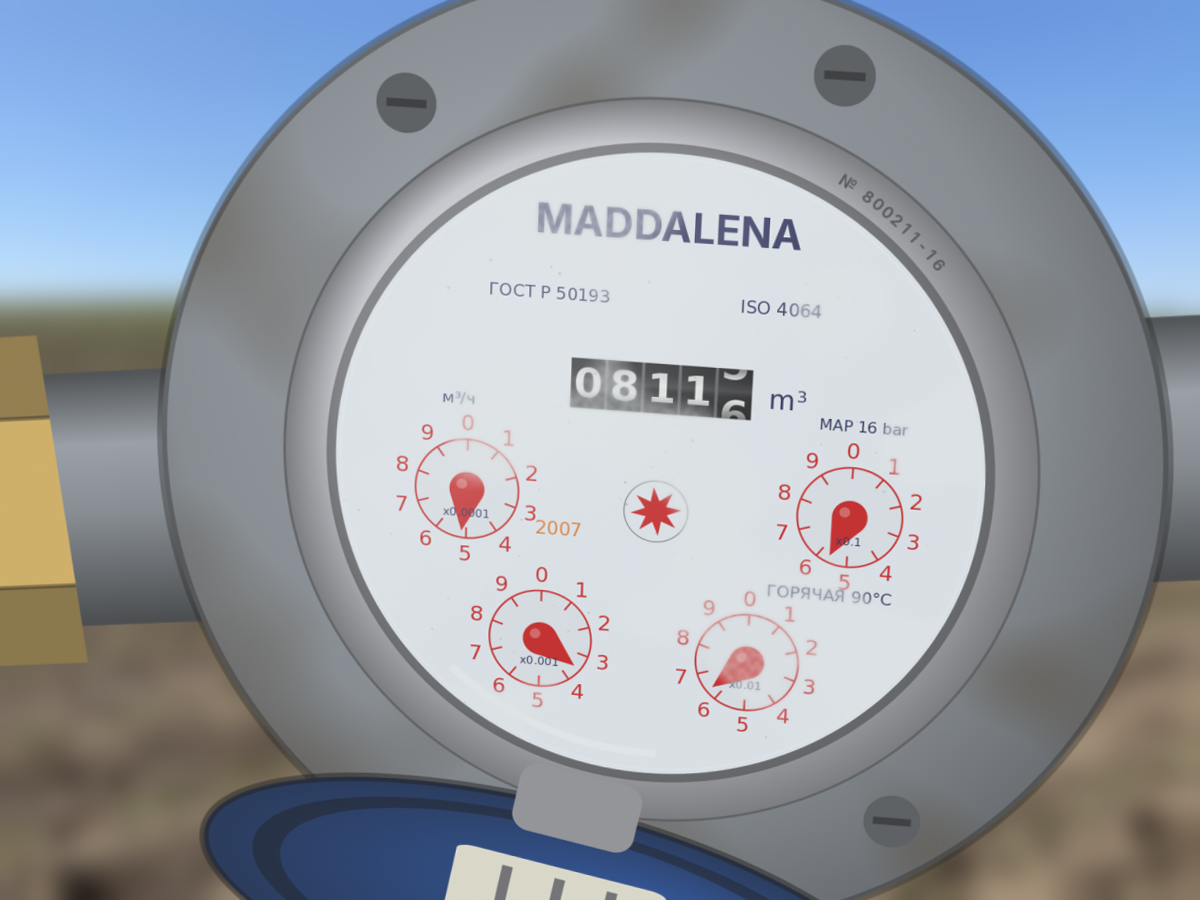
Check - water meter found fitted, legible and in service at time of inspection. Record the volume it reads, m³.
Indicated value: 8115.5635 m³
